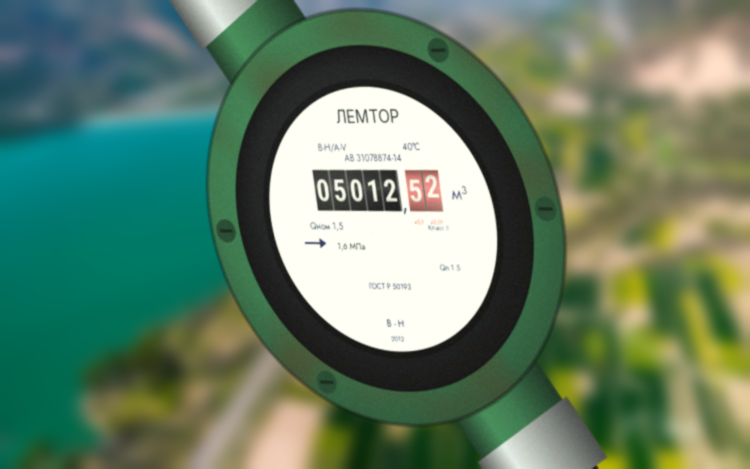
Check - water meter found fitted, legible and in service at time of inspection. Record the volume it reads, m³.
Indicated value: 5012.52 m³
